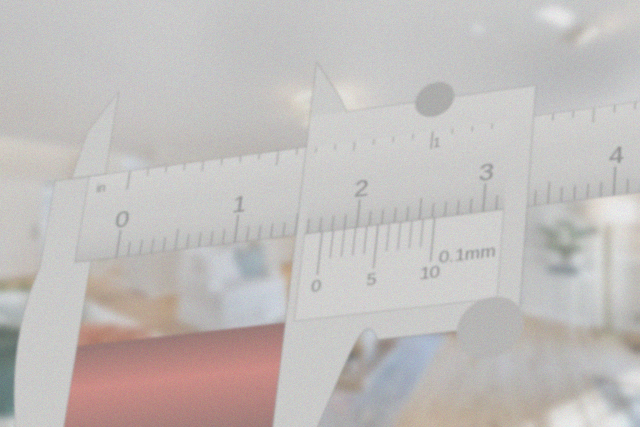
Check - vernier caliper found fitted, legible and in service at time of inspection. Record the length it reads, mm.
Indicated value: 17.2 mm
